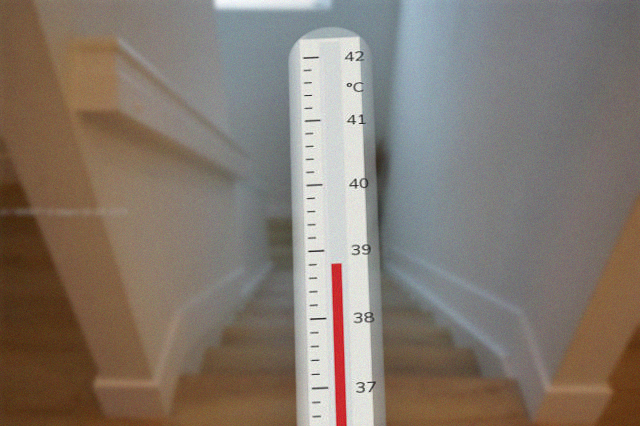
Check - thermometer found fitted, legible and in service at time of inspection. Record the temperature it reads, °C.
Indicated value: 38.8 °C
